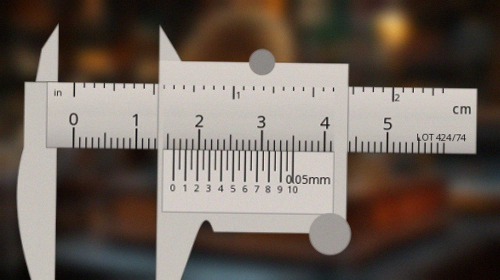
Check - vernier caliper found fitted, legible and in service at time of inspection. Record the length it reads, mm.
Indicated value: 16.0 mm
